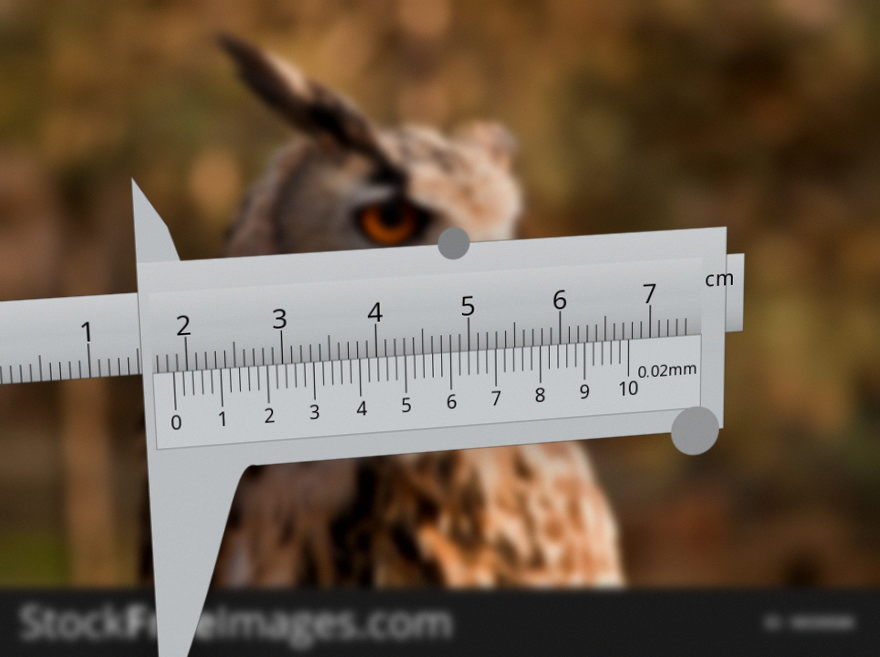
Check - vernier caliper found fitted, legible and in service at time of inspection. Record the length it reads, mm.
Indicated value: 18.6 mm
